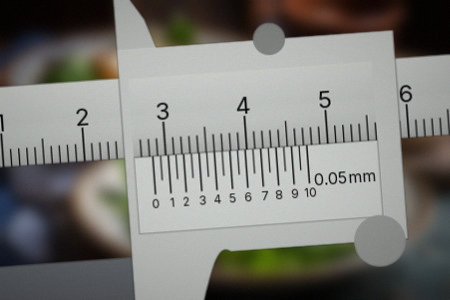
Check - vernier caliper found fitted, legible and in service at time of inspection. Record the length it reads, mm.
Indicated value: 28.4 mm
